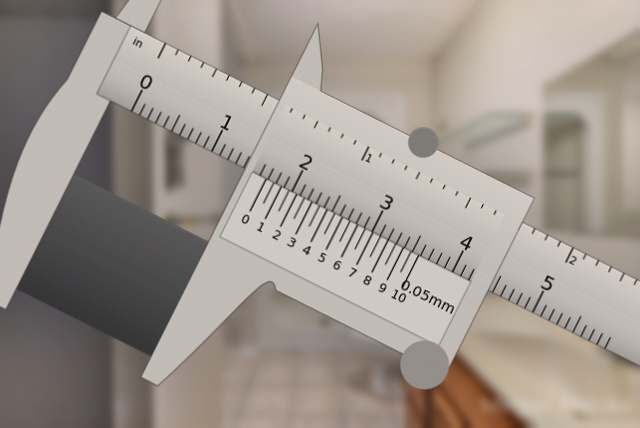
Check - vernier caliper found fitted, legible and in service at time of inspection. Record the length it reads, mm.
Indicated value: 16.8 mm
